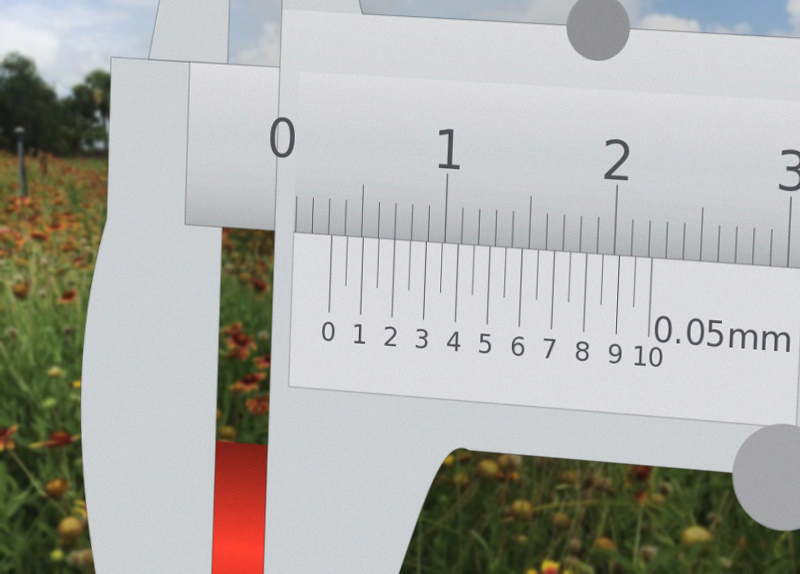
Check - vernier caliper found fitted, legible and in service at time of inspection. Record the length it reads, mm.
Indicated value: 3.2 mm
